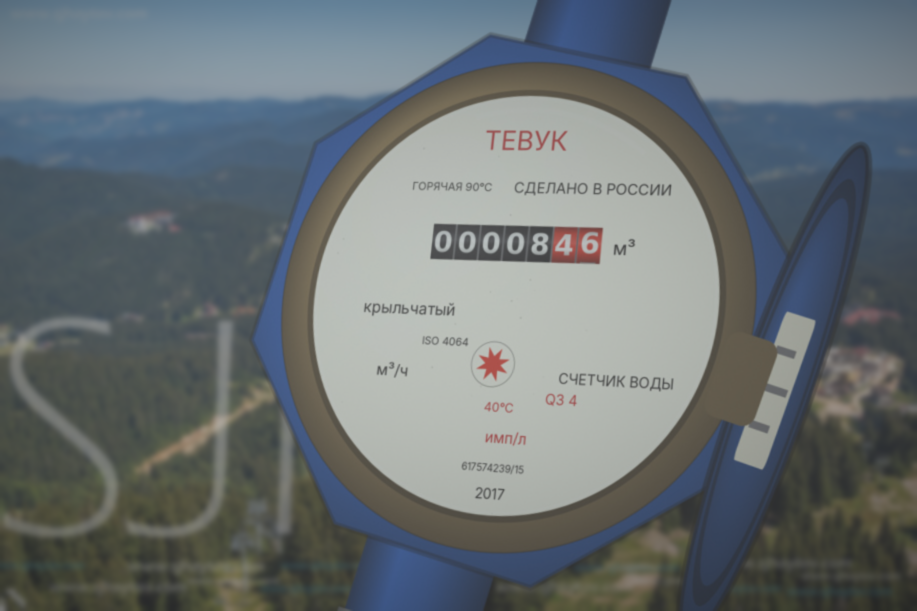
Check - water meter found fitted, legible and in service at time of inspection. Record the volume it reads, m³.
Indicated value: 8.46 m³
